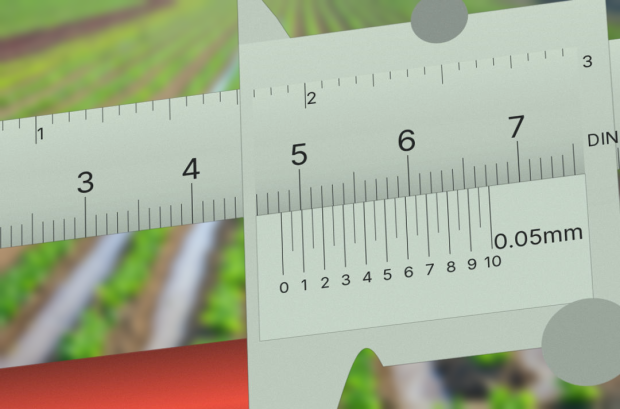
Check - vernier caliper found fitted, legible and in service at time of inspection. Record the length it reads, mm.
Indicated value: 48.2 mm
